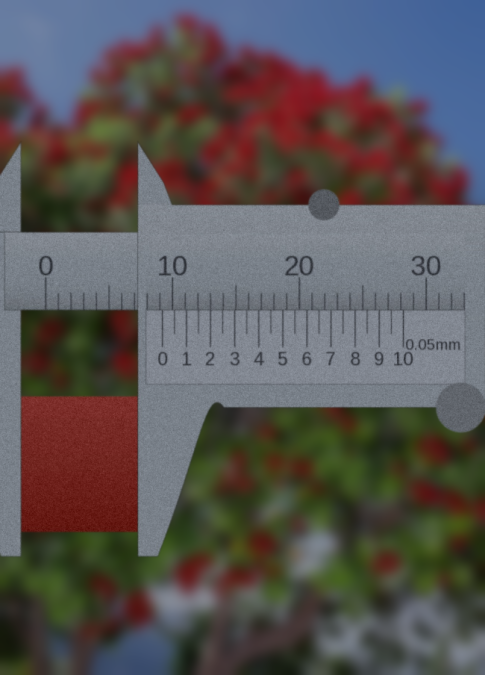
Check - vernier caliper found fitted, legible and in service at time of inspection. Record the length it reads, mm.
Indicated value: 9.2 mm
